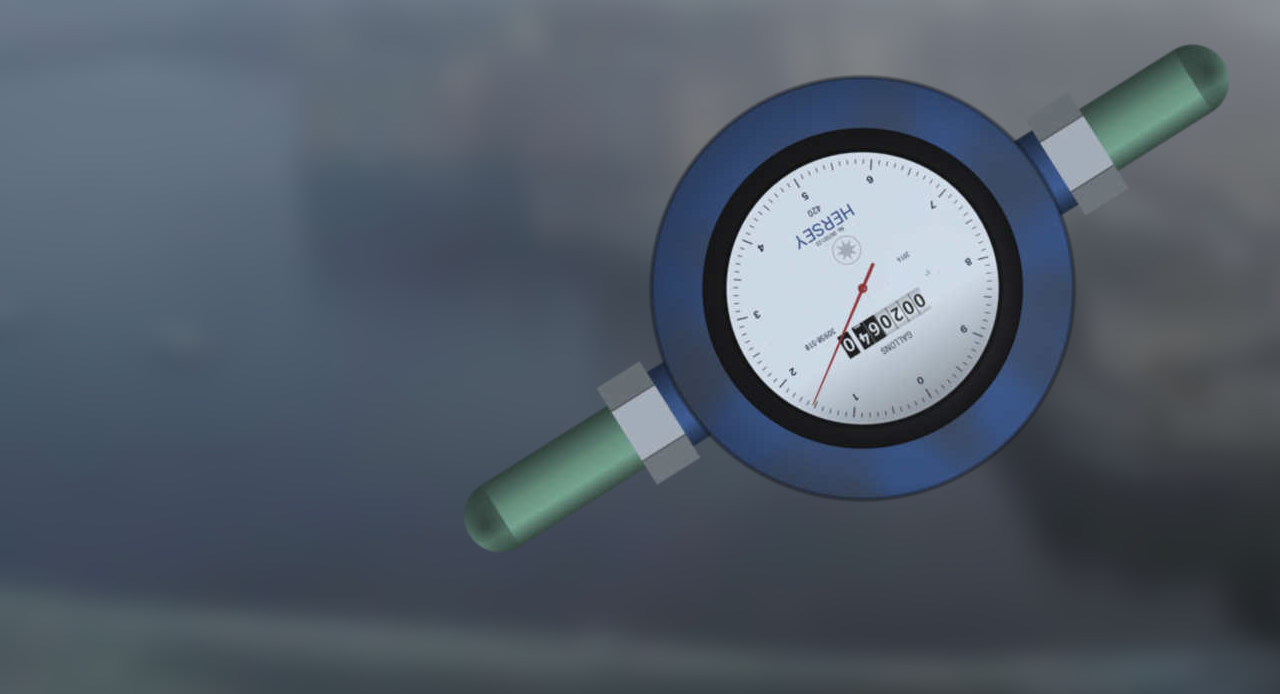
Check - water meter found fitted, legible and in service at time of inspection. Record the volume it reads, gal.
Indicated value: 20641.5 gal
